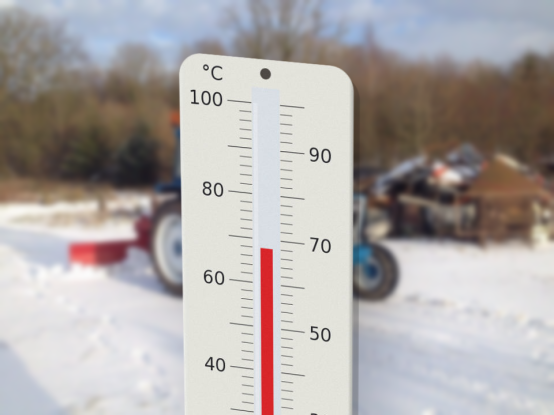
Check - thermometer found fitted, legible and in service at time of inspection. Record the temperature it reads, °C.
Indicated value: 68 °C
